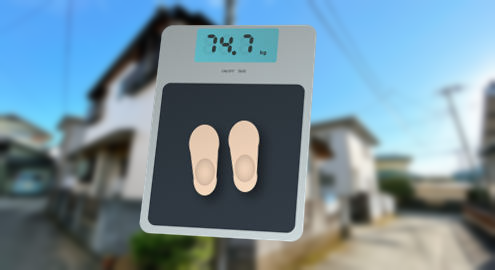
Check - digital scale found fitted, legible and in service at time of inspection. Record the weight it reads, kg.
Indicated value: 74.7 kg
